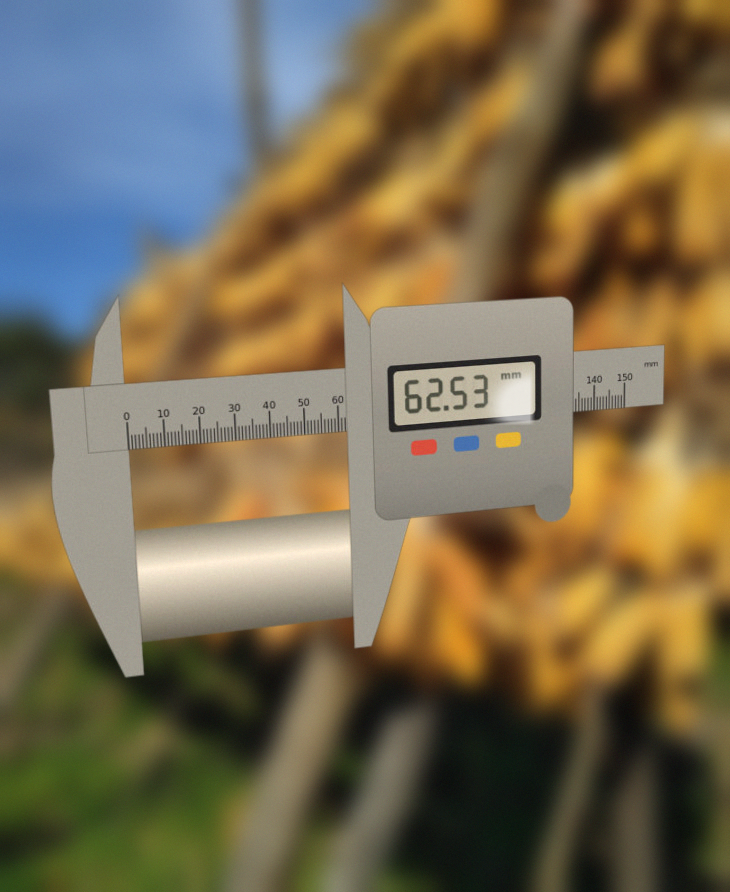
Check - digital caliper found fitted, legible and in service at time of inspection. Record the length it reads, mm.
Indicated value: 62.53 mm
